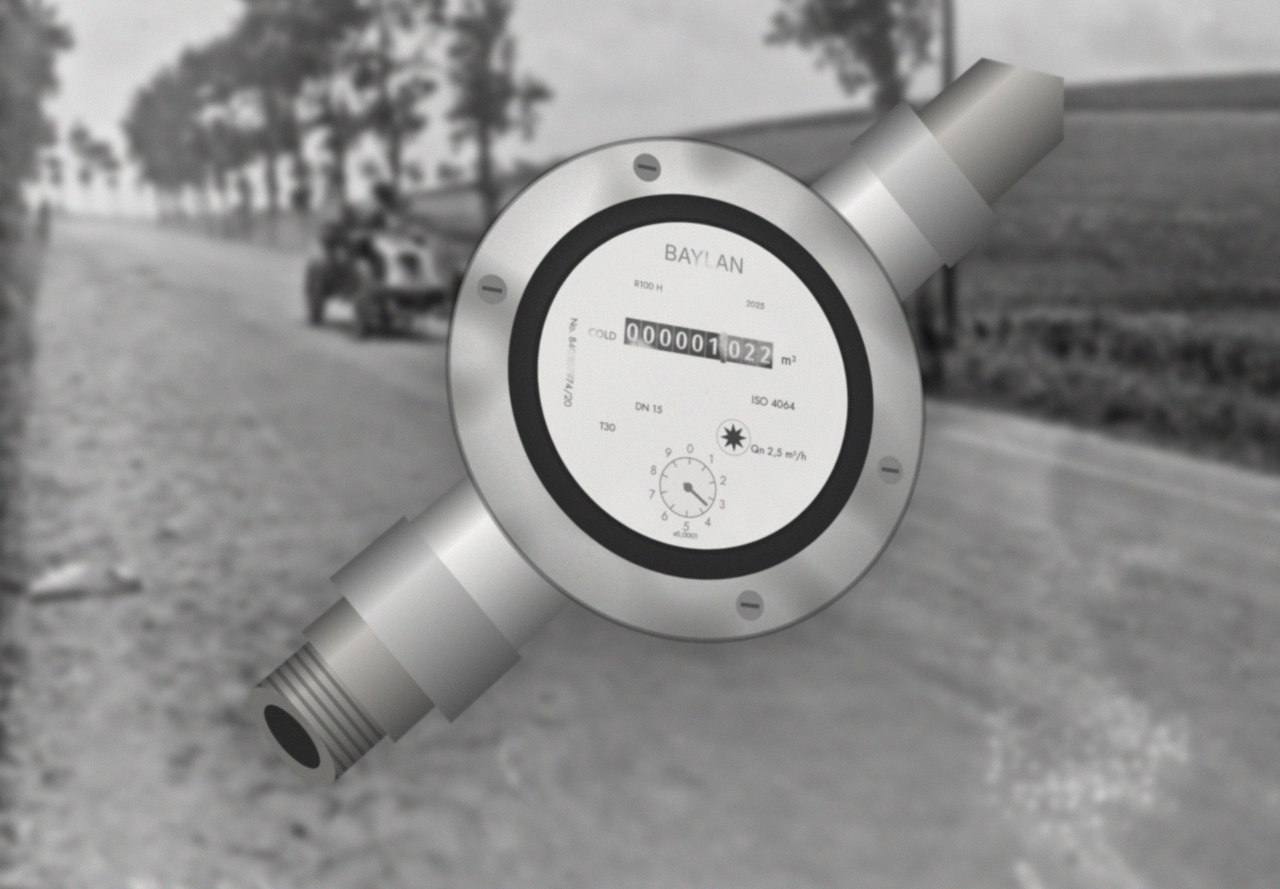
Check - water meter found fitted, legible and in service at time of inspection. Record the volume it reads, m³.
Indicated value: 1.0223 m³
